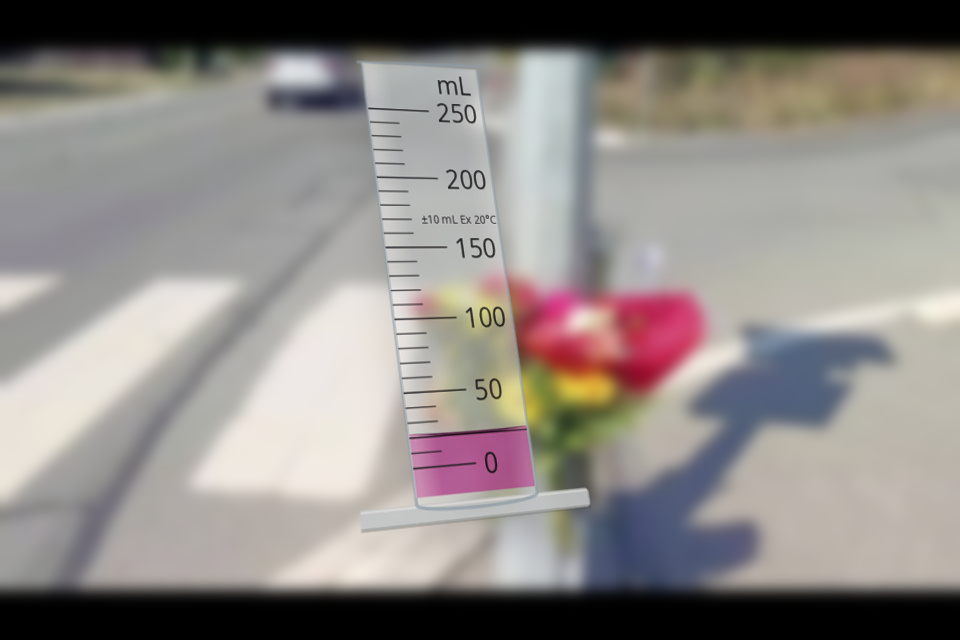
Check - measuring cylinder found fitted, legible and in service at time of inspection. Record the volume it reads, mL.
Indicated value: 20 mL
